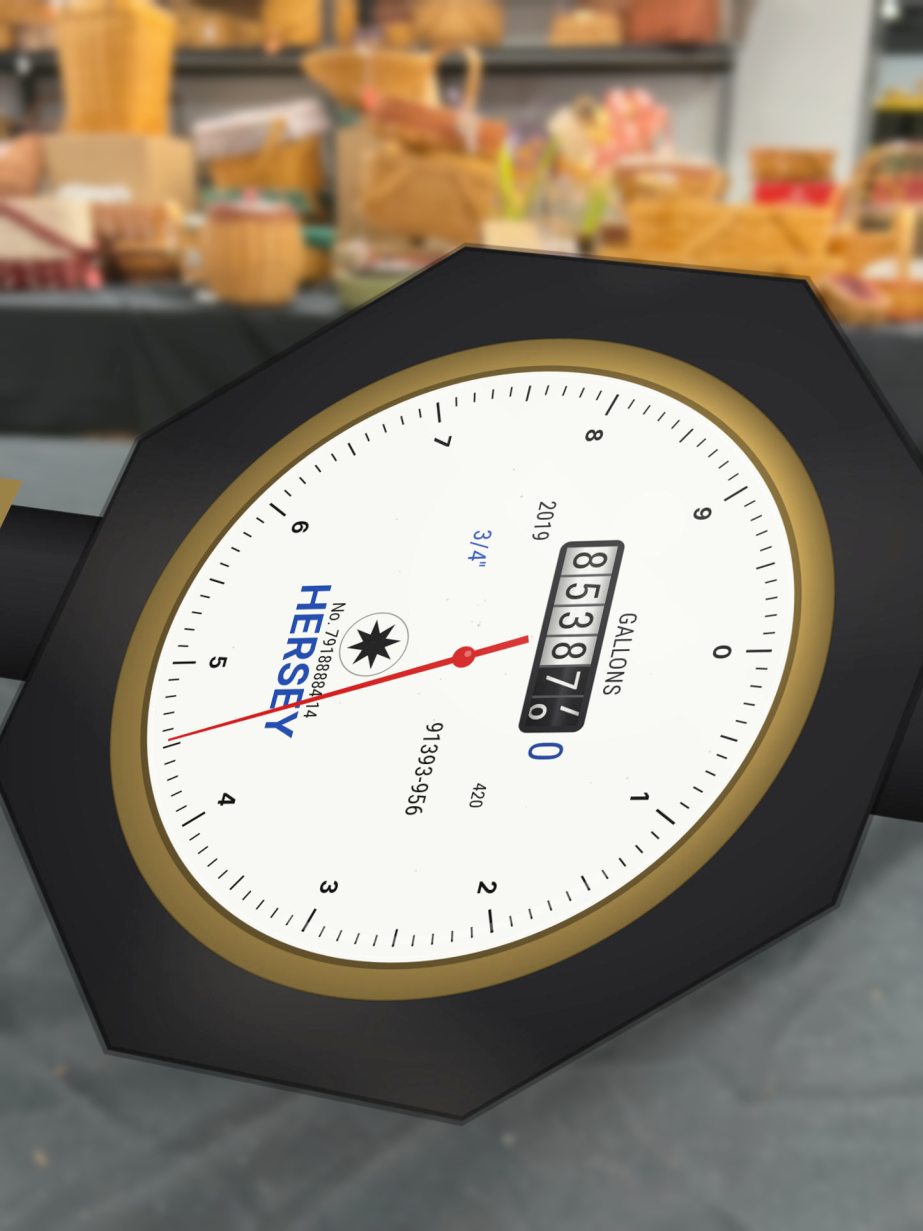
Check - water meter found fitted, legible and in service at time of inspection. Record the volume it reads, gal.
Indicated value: 8538774.5 gal
